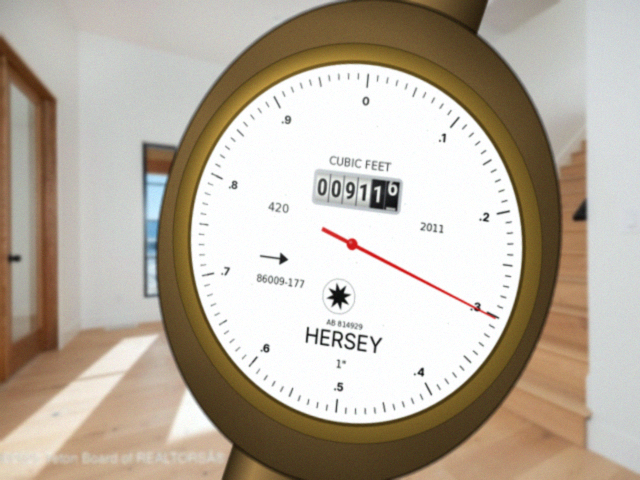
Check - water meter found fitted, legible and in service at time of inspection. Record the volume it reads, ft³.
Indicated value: 9116.30 ft³
